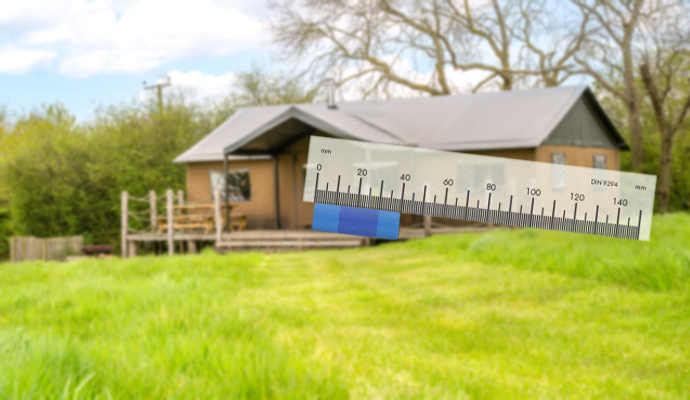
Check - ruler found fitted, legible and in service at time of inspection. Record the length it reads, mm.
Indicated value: 40 mm
